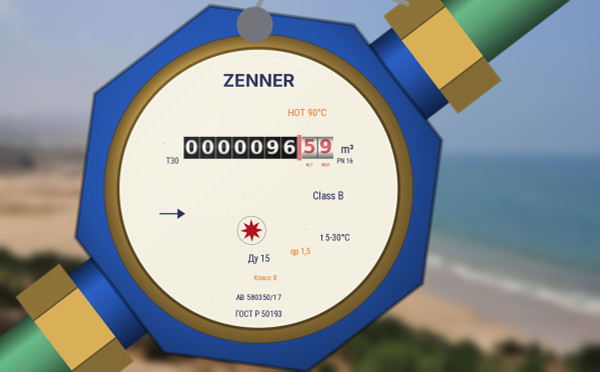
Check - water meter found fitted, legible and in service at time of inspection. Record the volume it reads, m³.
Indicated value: 96.59 m³
